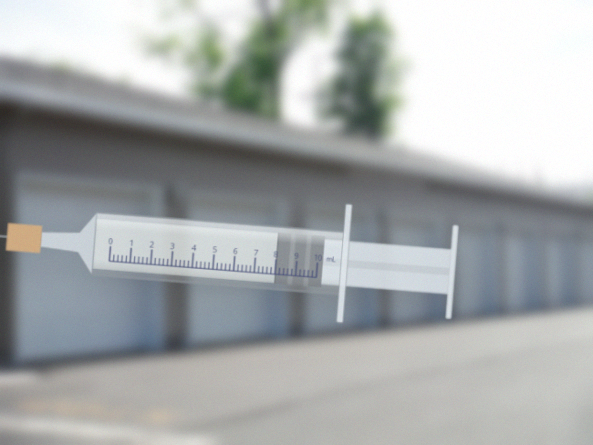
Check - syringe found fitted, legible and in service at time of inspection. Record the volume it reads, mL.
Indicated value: 8 mL
